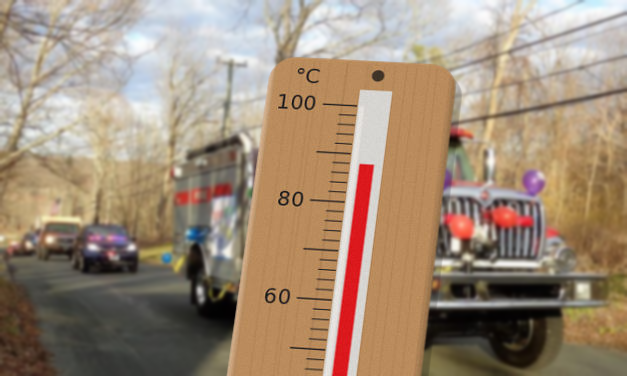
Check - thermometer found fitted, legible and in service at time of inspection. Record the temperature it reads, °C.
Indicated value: 88 °C
